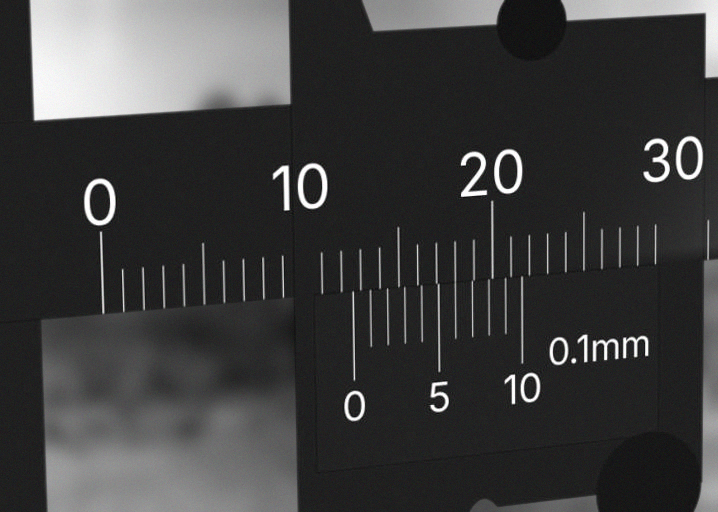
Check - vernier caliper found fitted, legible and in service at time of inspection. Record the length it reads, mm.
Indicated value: 12.6 mm
